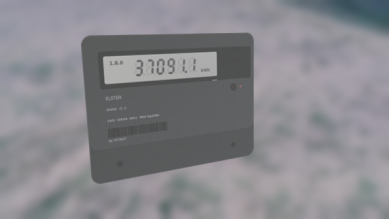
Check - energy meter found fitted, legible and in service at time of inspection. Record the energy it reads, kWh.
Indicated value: 37091.1 kWh
